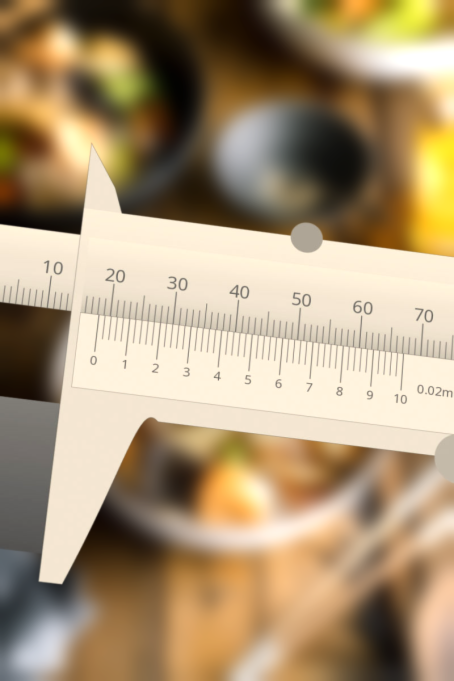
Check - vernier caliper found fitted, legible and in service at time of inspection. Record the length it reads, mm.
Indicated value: 18.2 mm
